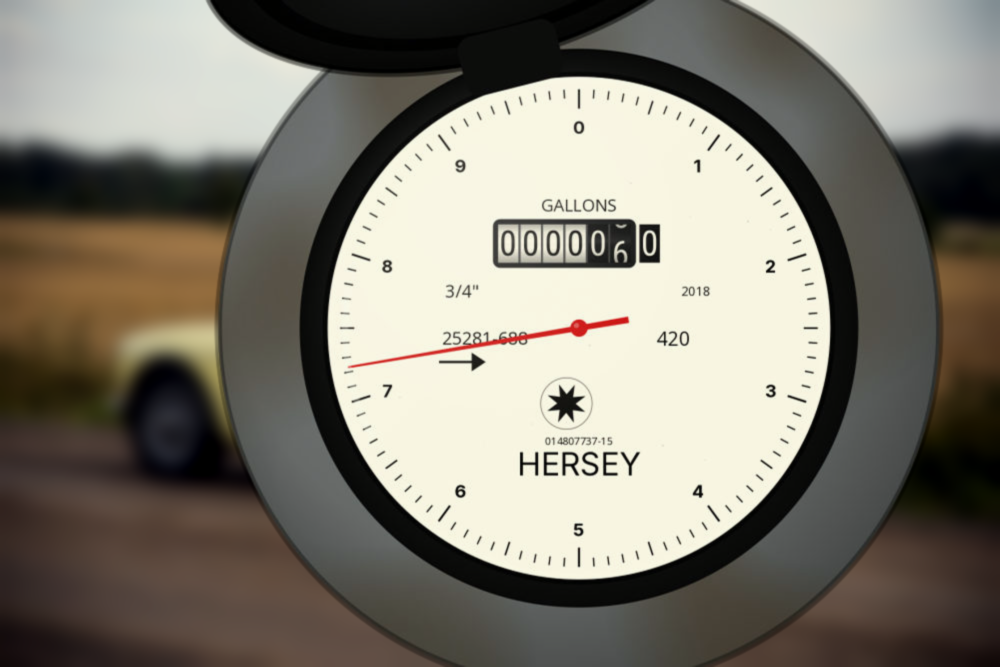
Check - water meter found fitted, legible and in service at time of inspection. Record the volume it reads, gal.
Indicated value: 57.2 gal
